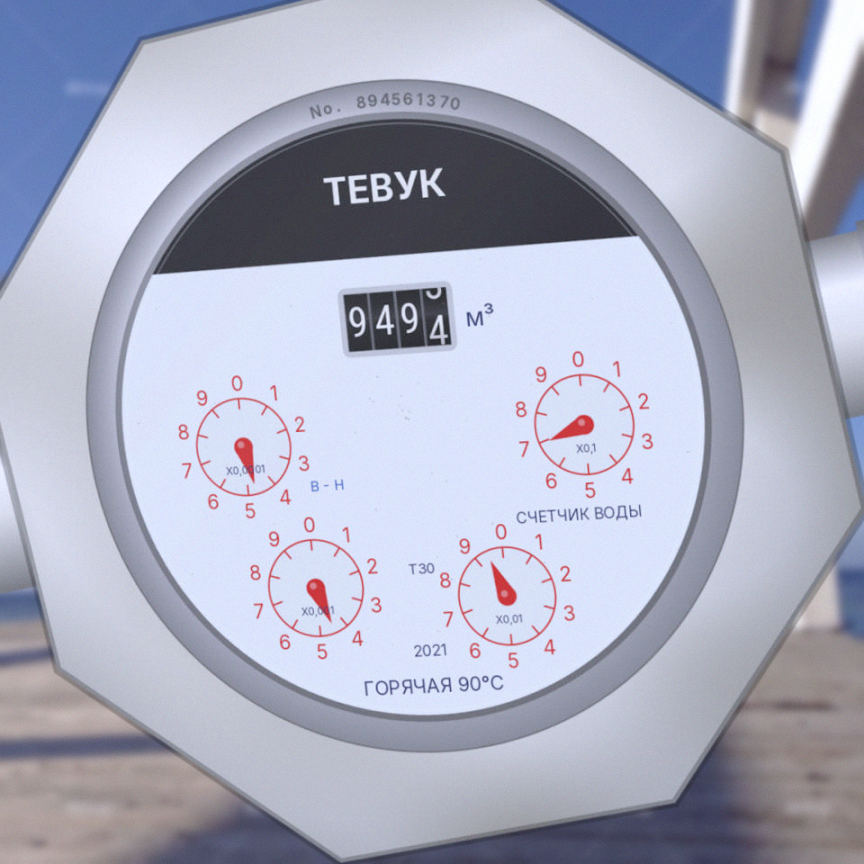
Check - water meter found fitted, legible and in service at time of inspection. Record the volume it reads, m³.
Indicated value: 9493.6944 m³
